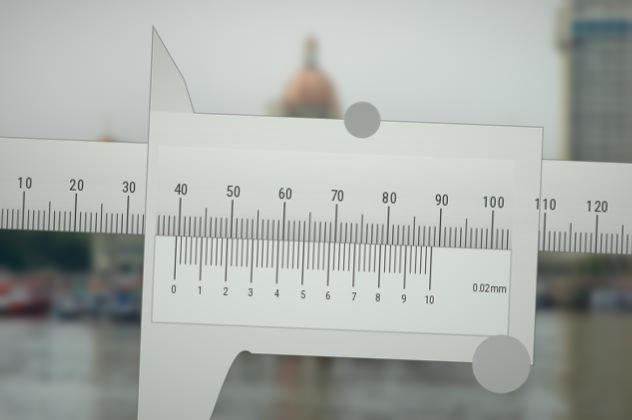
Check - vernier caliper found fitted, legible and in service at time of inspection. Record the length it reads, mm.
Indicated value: 39.5 mm
